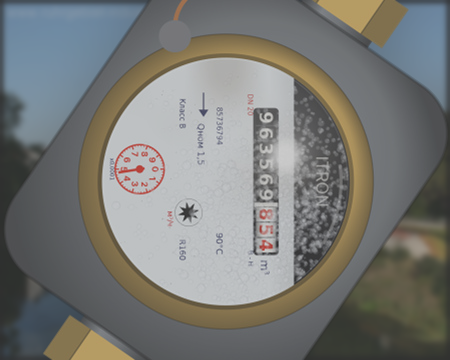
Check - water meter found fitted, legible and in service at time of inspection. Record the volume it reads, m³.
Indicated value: 963569.8544 m³
